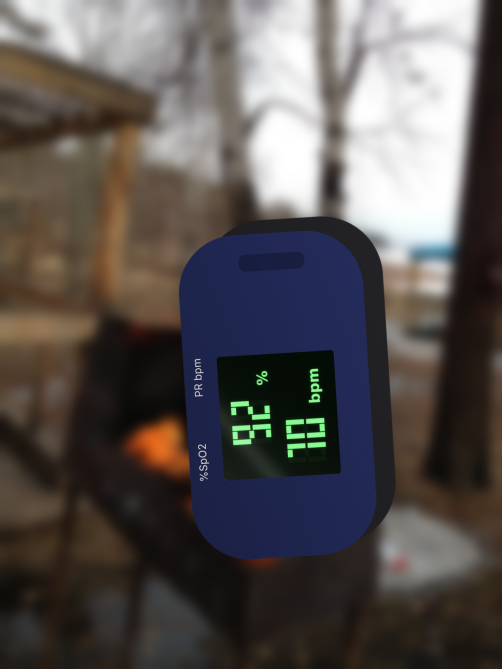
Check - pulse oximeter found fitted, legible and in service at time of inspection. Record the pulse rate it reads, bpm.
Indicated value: 70 bpm
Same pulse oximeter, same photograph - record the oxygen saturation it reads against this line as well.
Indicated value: 92 %
